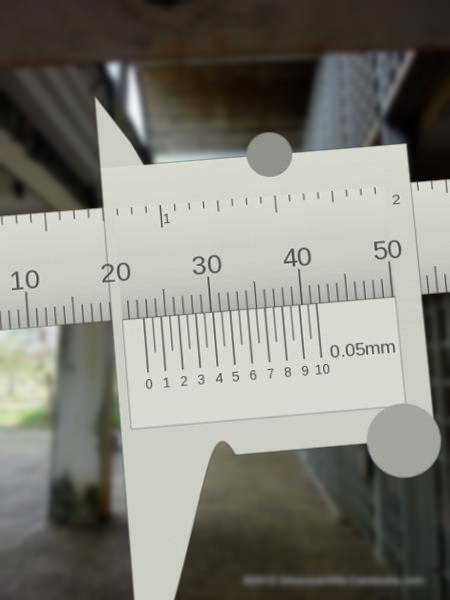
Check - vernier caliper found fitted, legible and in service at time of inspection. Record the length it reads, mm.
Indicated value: 22.6 mm
